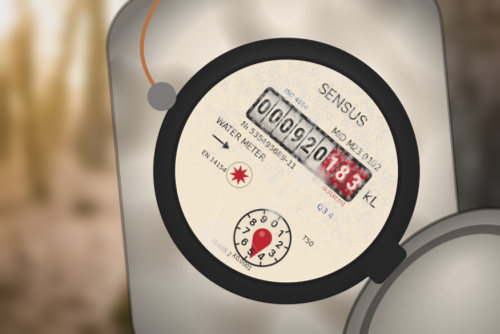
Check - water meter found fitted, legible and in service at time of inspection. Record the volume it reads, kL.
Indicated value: 920.1834 kL
